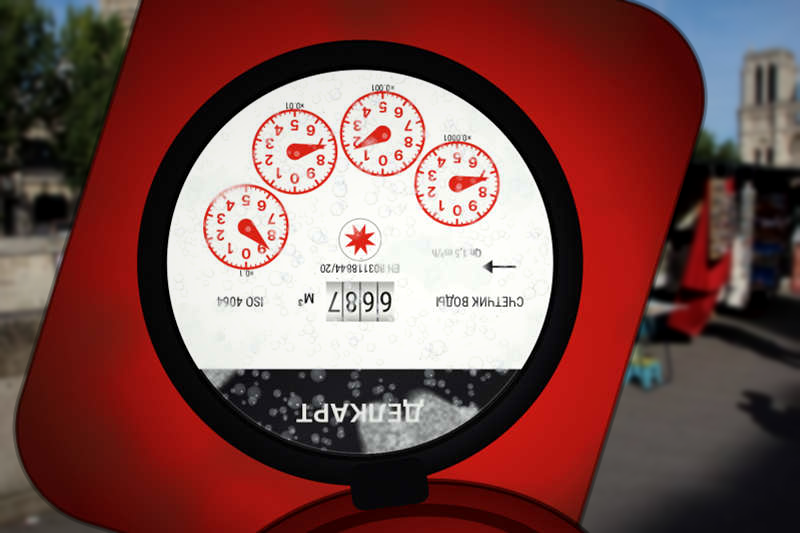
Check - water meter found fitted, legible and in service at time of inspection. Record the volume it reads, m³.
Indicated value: 6687.8717 m³
